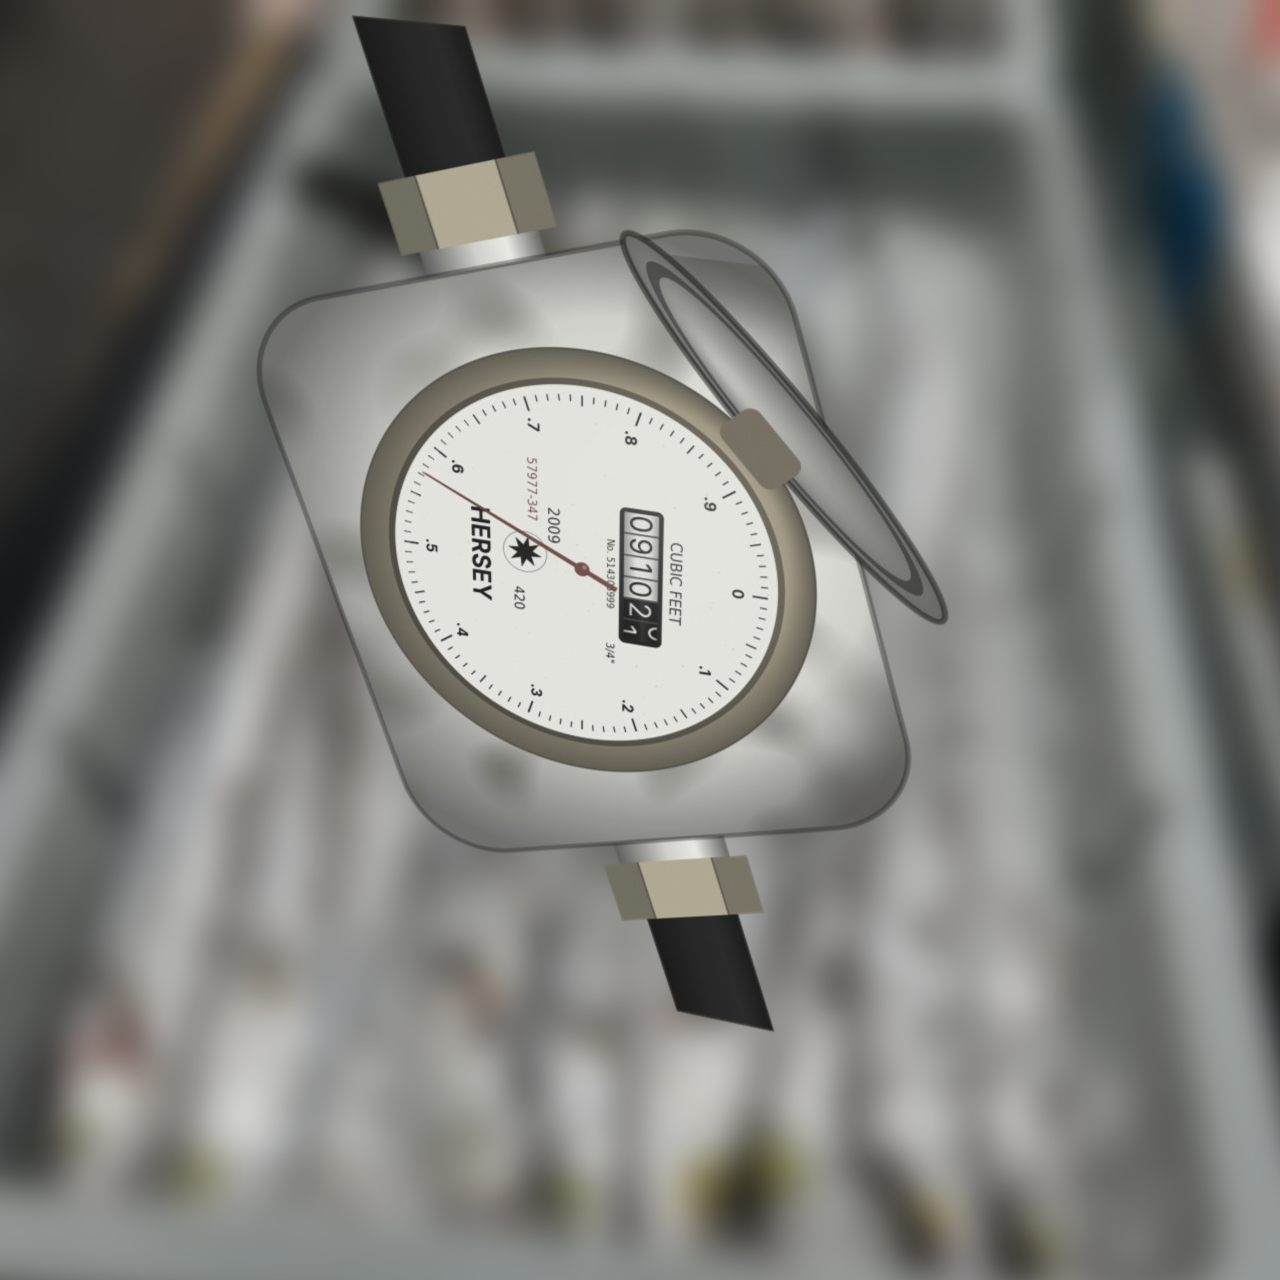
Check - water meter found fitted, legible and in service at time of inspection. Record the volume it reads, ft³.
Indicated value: 91020.57 ft³
